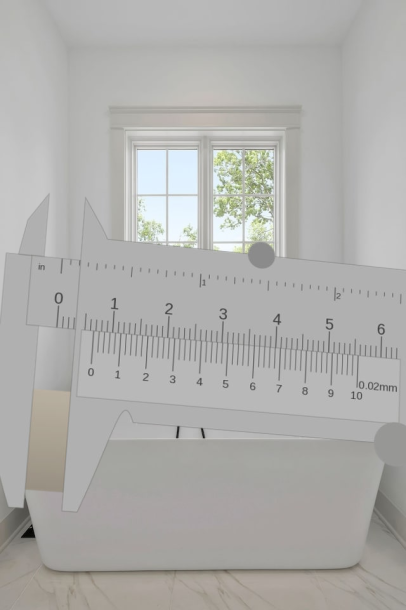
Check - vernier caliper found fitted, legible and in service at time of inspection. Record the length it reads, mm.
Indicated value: 6.6 mm
